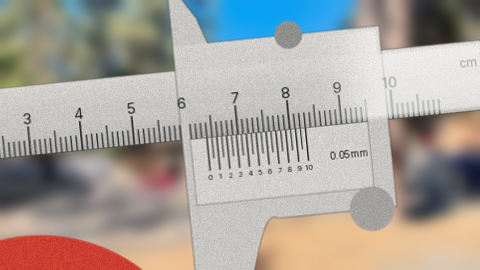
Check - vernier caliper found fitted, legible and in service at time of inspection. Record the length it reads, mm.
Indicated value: 64.0 mm
